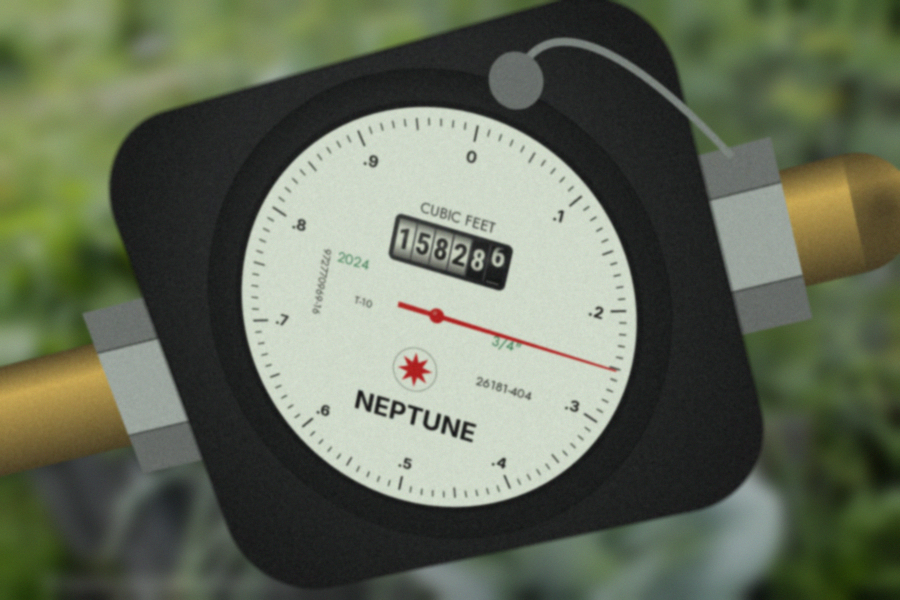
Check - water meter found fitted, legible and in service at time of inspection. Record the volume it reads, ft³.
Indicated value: 158286.25 ft³
